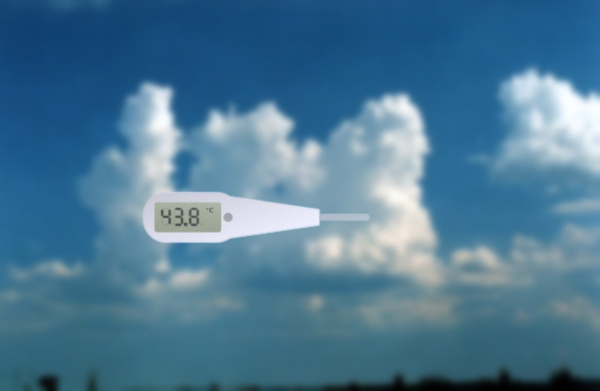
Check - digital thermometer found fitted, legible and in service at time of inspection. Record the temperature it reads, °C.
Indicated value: 43.8 °C
